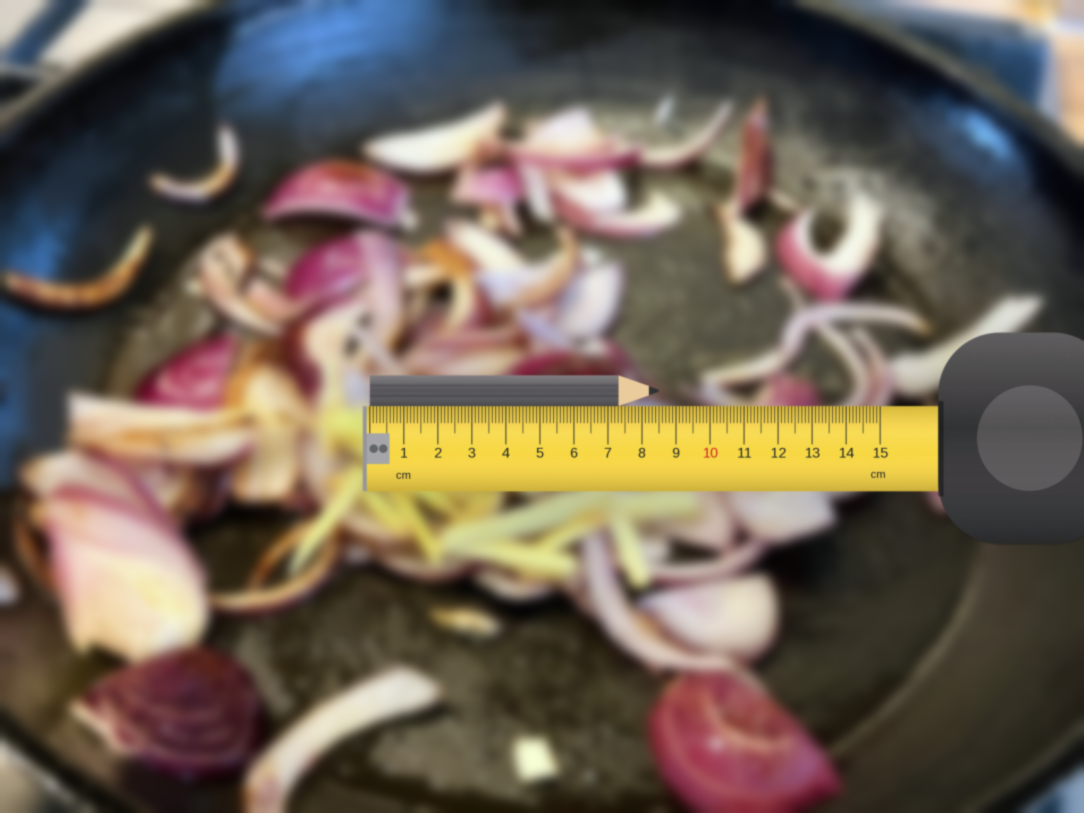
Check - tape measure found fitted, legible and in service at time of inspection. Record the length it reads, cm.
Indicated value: 8.5 cm
